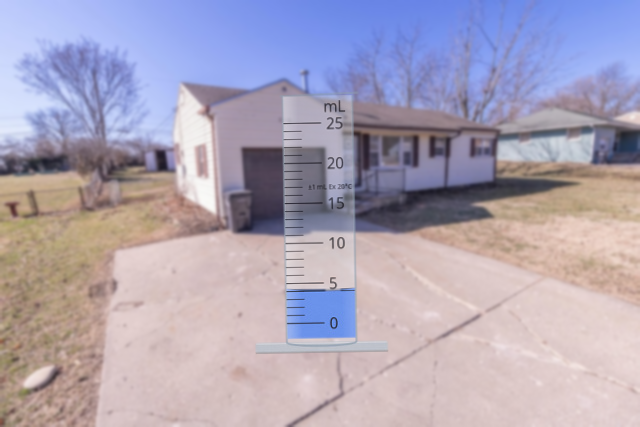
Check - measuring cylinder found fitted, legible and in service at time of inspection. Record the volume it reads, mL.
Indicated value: 4 mL
